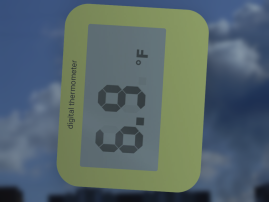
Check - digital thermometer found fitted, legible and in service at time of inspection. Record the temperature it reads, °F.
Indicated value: 6.9 °F
